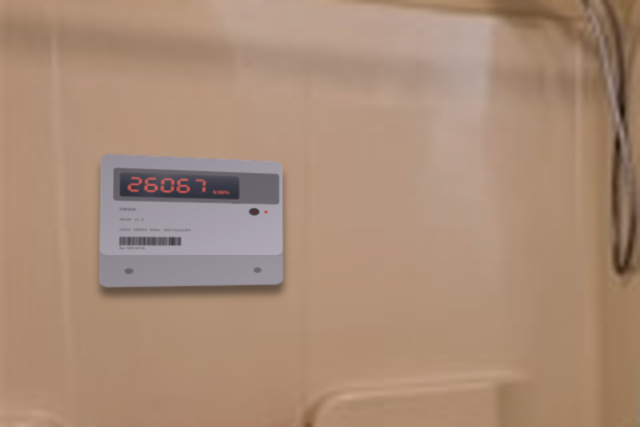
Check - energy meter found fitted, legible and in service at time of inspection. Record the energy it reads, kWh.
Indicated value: 26067 kWh
